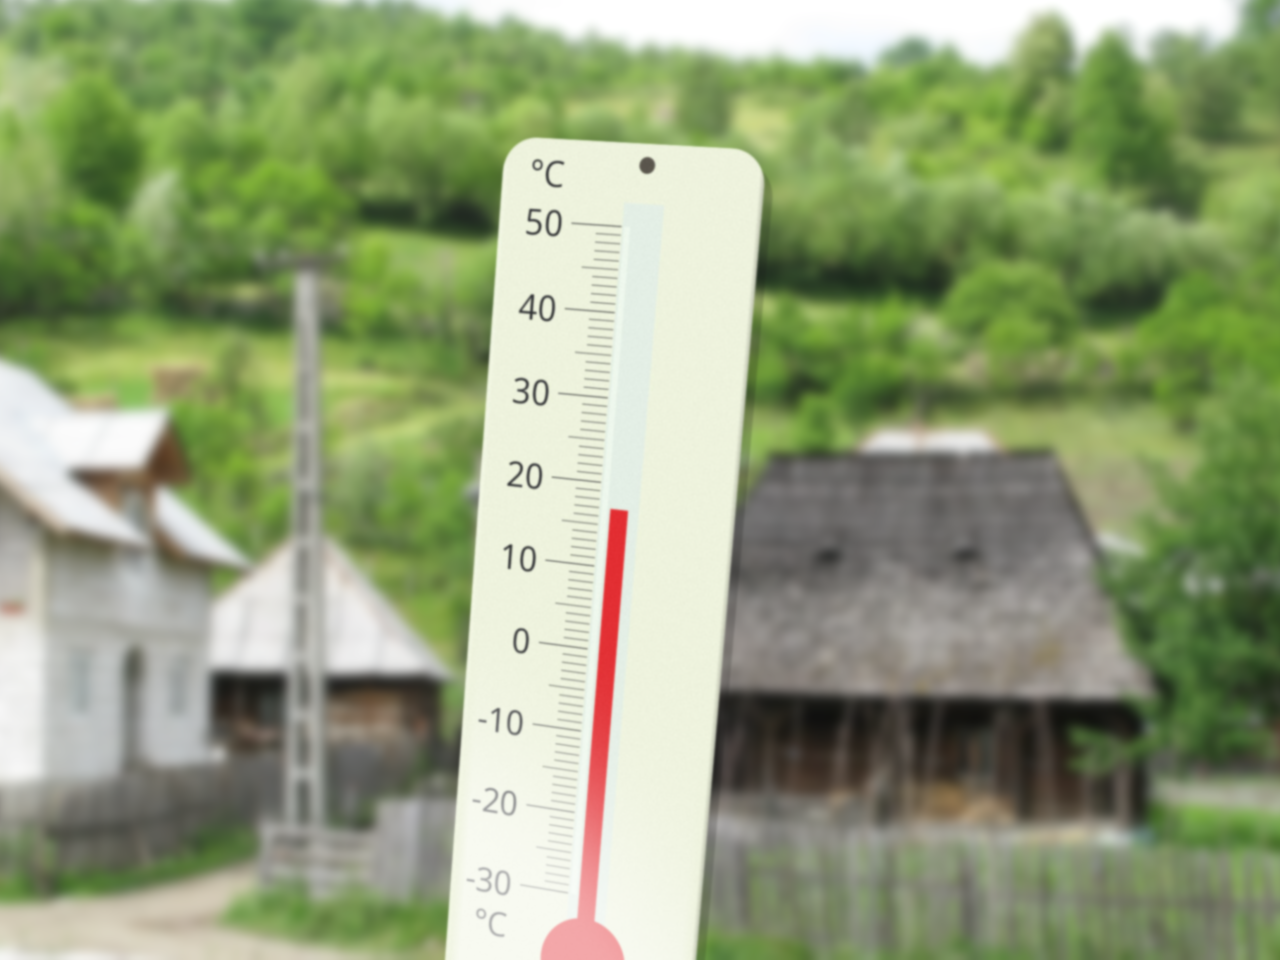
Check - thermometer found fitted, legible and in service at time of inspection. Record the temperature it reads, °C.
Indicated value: 17 °C
